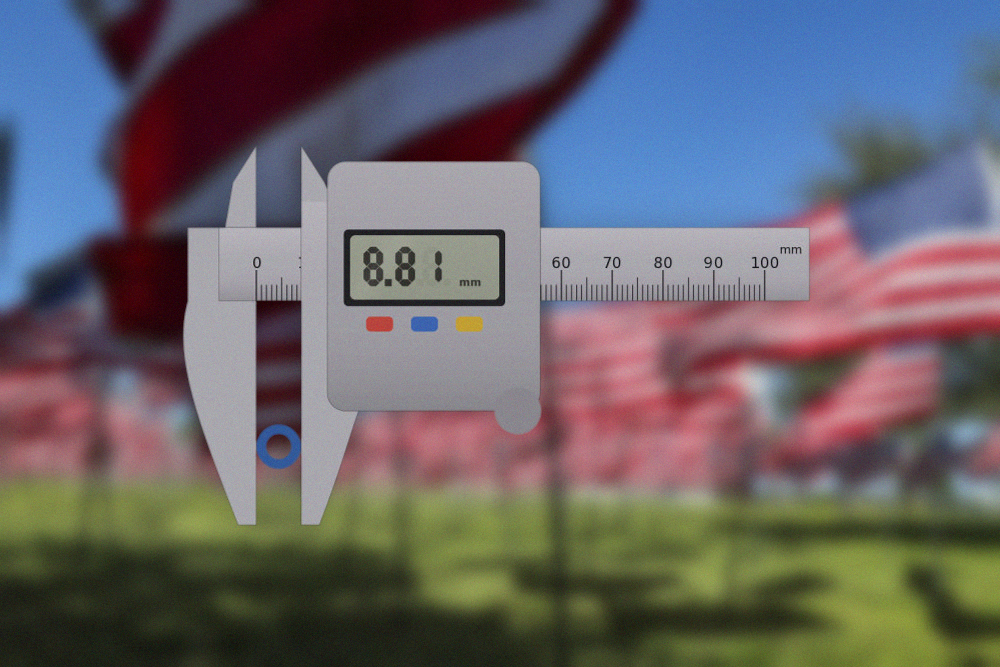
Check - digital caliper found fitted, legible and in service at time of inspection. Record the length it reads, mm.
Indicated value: 8.81 mm
